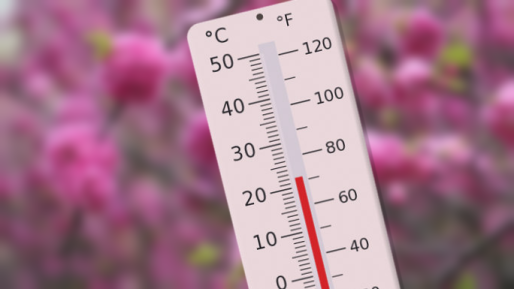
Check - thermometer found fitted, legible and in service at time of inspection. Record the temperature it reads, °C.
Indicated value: 22 °C
